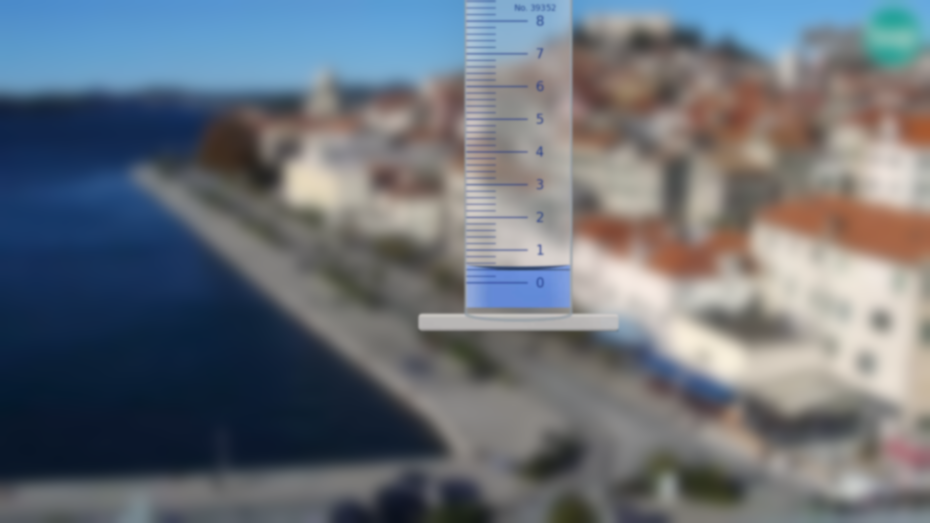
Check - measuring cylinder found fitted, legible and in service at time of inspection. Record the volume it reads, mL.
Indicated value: 0.4 mL
